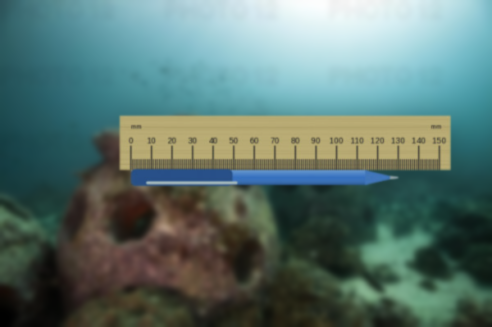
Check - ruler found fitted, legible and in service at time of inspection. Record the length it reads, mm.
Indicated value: 130 mm
